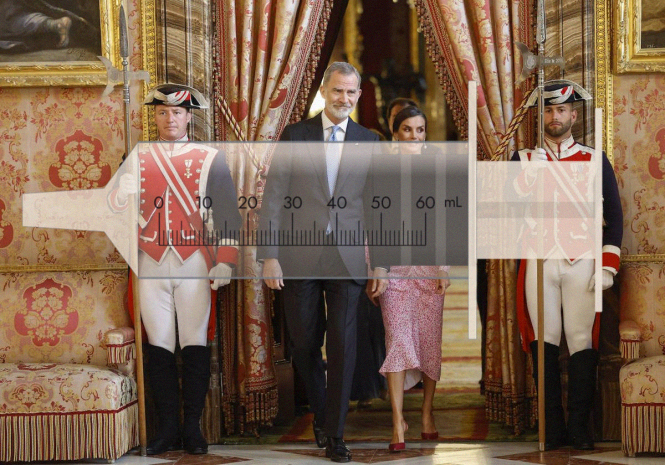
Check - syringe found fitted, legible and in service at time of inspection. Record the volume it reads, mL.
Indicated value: 48 mL
